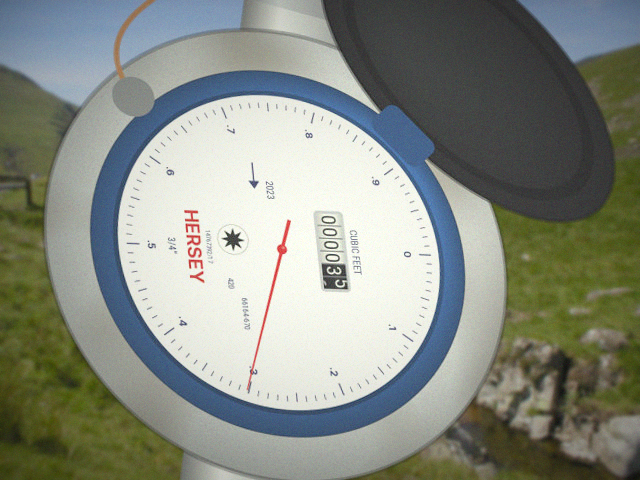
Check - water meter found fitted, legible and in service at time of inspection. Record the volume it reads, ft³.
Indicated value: 35.30 ft³
